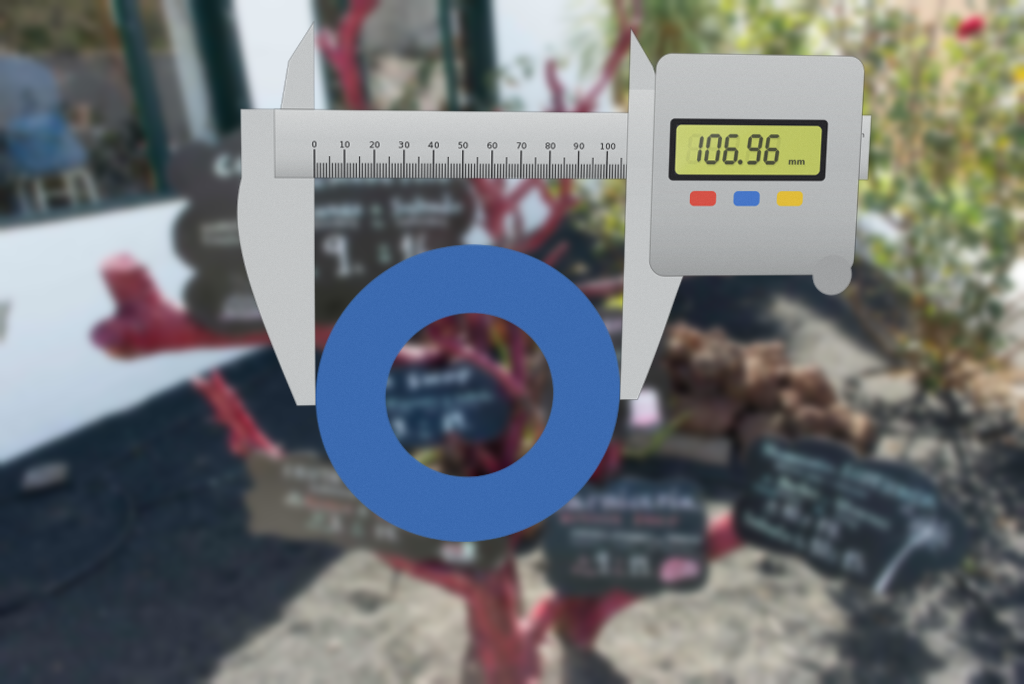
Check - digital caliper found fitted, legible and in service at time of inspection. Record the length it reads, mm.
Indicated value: 106.96 mm
